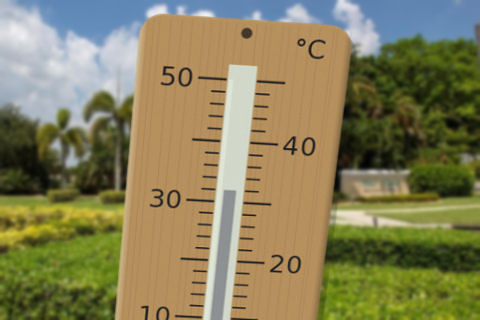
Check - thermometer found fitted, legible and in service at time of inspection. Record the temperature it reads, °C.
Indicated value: 32 °C
